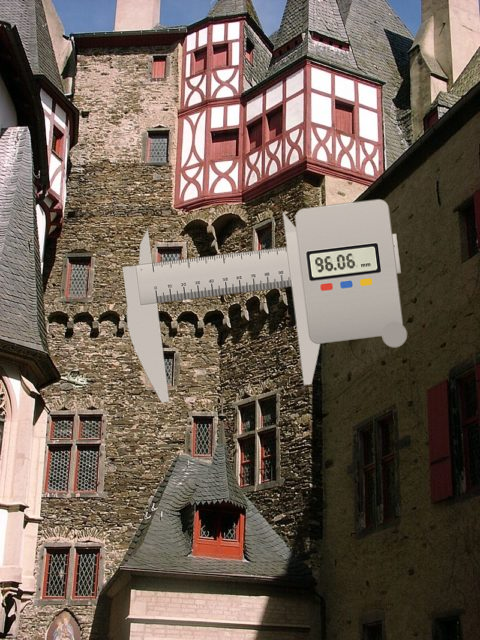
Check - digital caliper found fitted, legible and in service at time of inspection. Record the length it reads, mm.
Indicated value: 96.06 mm
